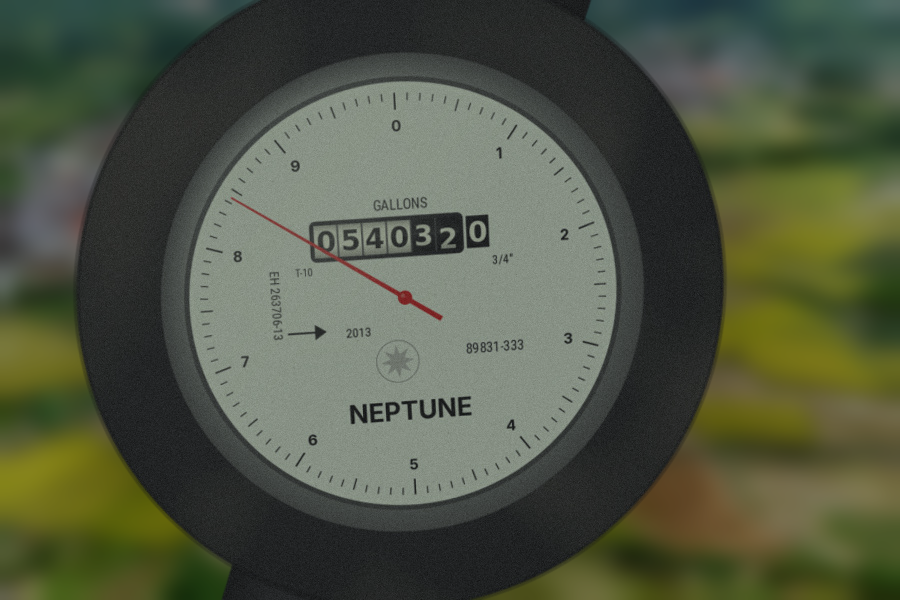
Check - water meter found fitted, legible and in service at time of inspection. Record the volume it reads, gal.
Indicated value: 540318.4 gal
